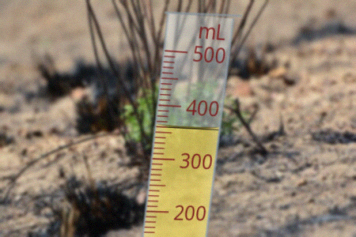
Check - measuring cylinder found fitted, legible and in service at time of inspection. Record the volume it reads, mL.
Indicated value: 360 mL
